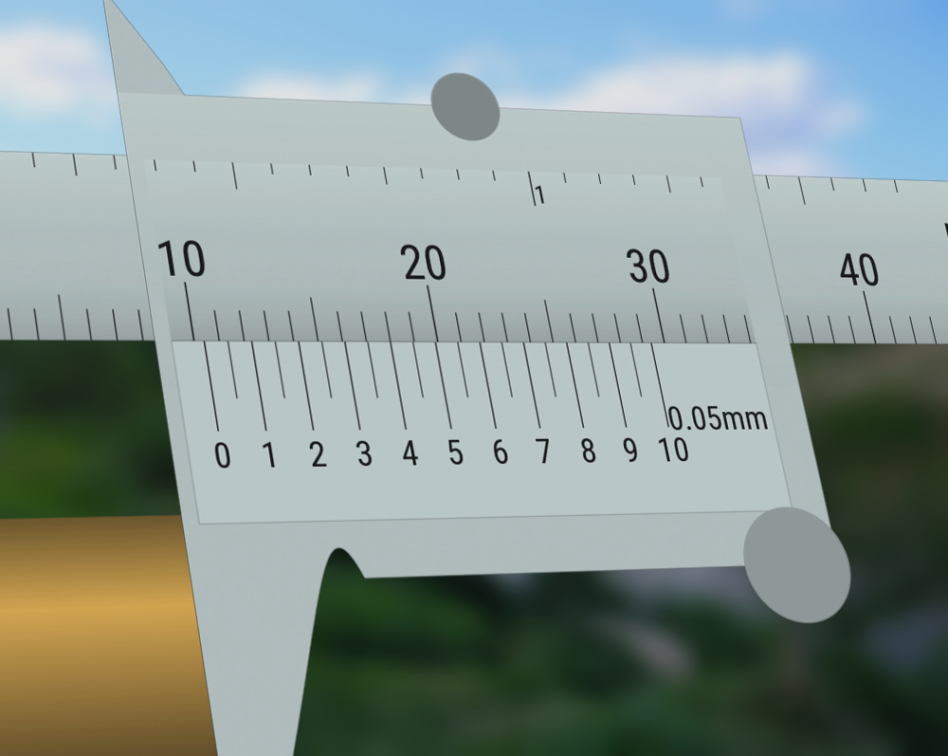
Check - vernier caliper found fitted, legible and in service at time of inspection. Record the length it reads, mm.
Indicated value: 10.40 mm
